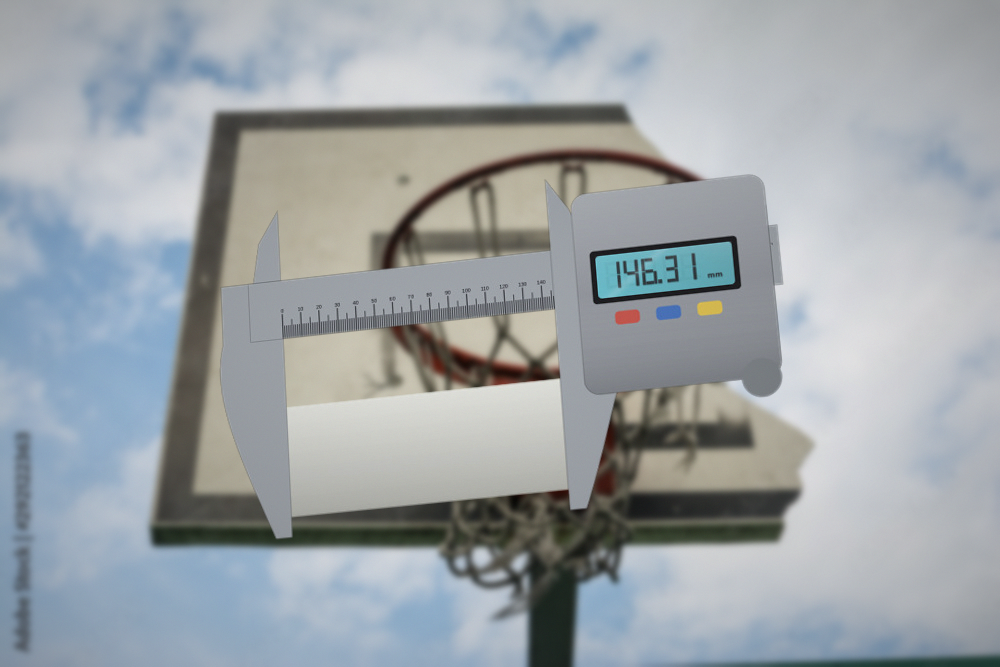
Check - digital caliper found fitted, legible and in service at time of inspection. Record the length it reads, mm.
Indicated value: 146.31 mm
